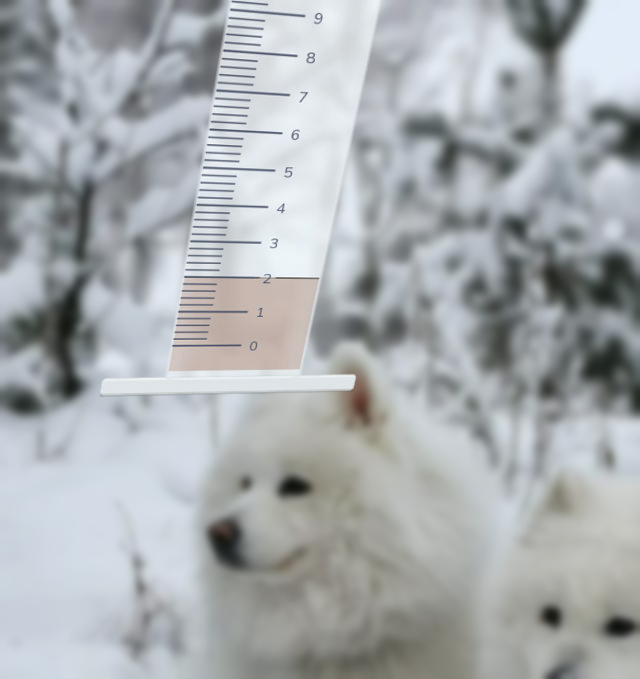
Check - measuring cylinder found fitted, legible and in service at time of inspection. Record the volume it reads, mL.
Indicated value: 2 mL
